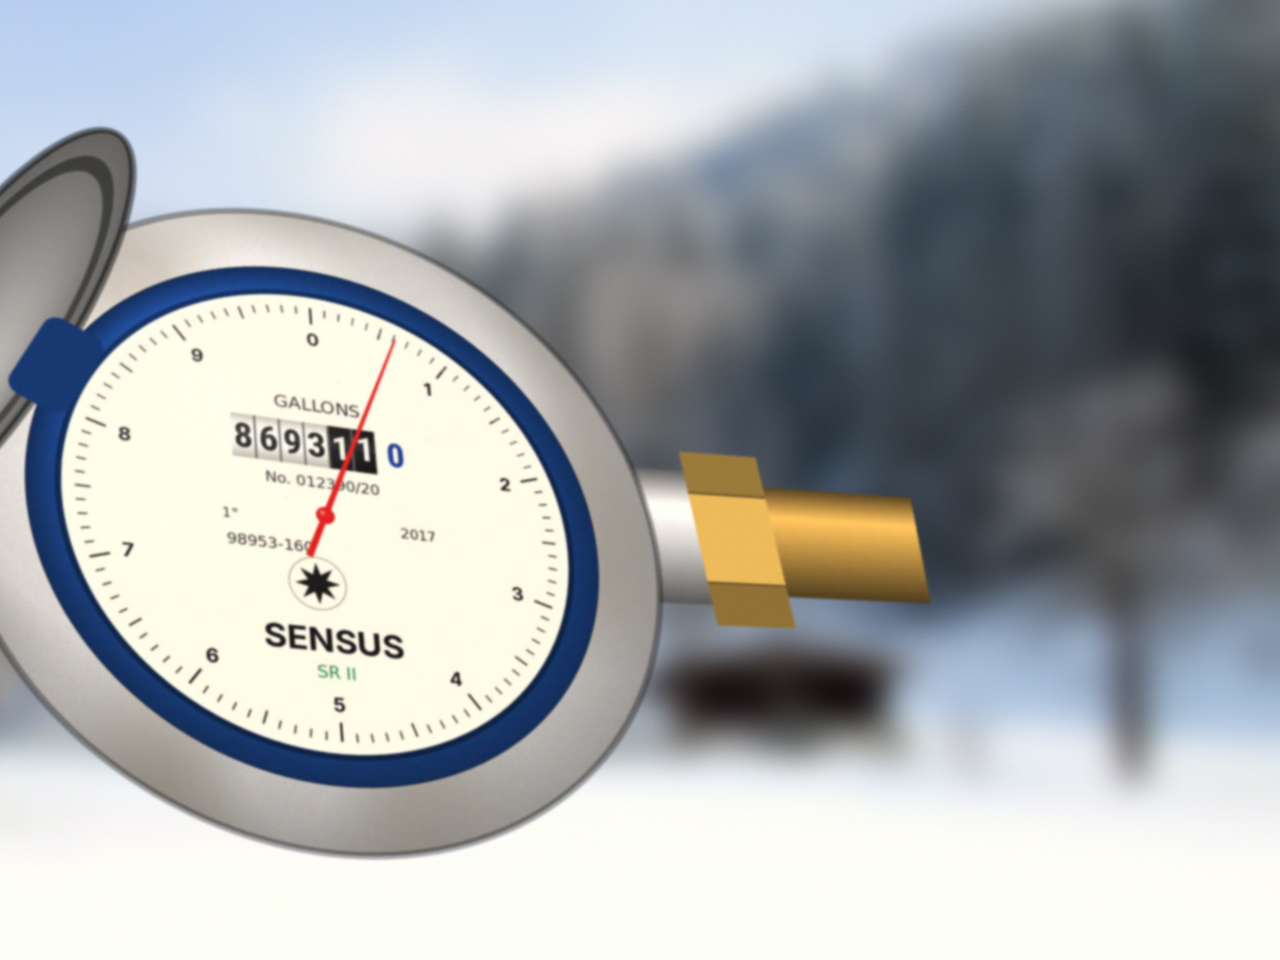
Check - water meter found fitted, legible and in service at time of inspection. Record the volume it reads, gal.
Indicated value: 8693110.6 gal
